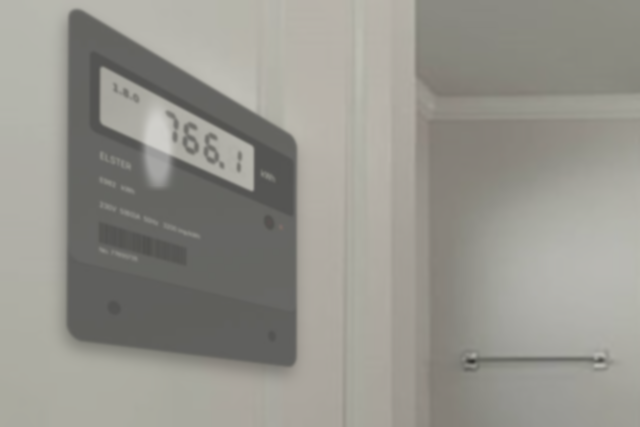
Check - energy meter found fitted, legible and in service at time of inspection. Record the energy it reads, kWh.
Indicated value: 766.1 kWh
